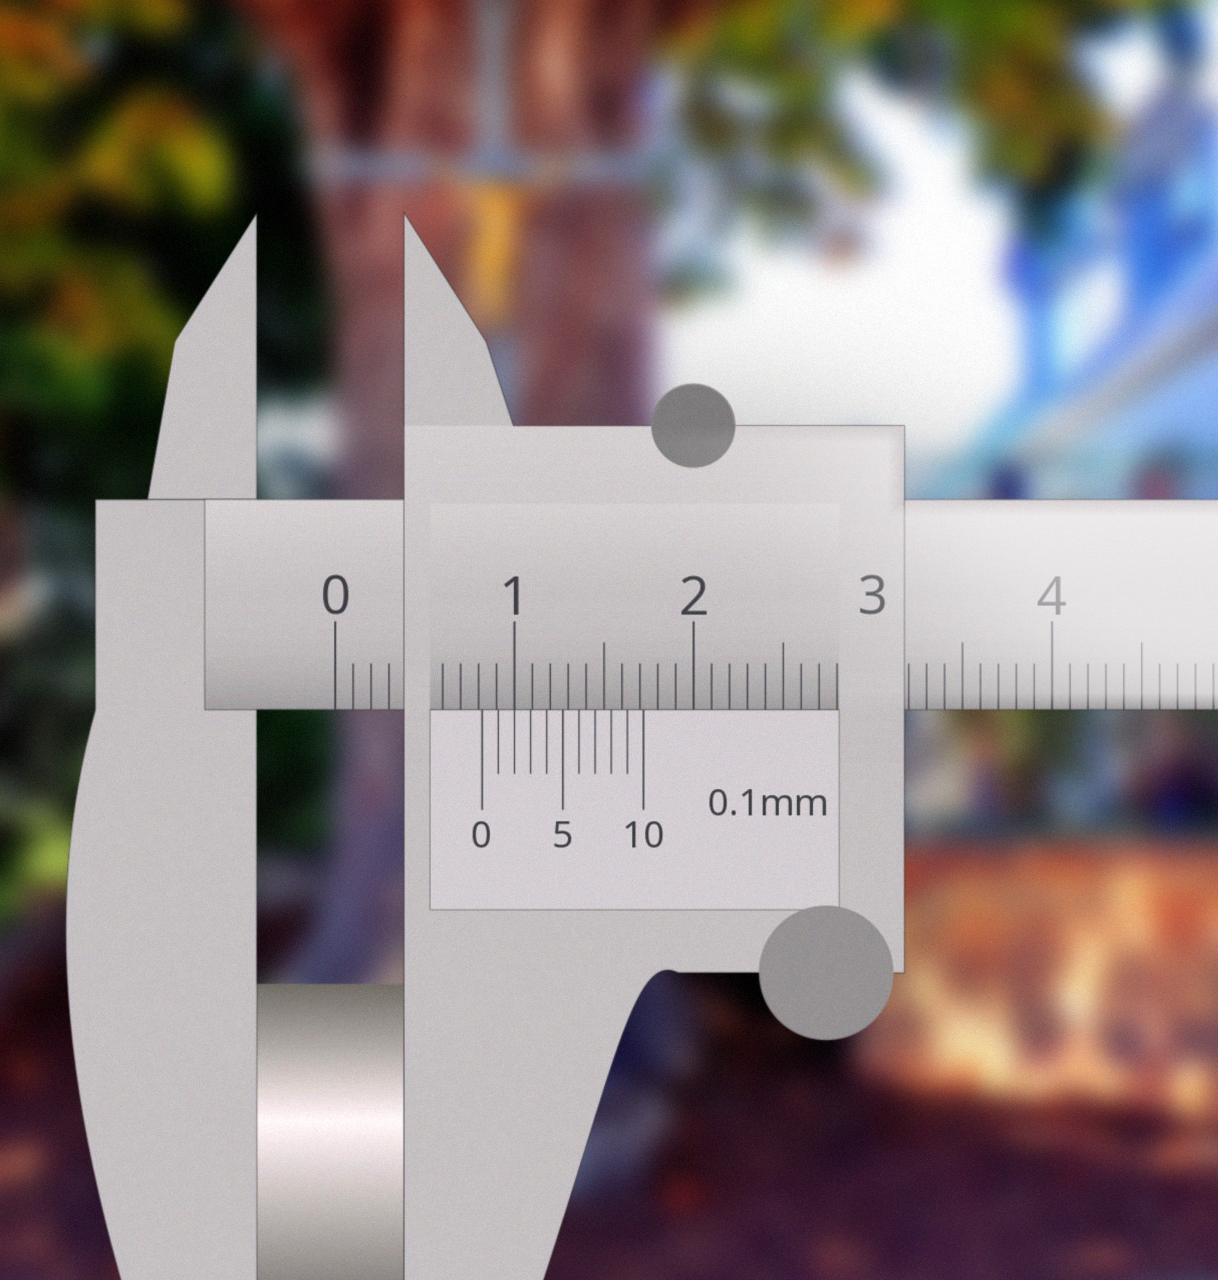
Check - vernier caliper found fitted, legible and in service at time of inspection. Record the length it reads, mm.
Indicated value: 8.2 mm
